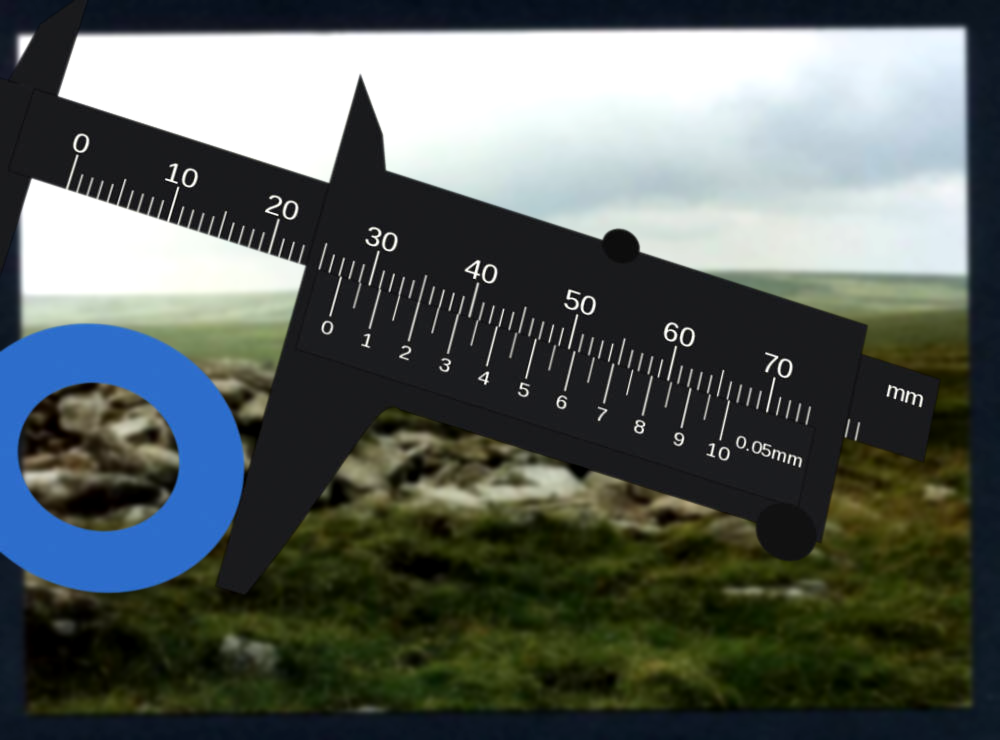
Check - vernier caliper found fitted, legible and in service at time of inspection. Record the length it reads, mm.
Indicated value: 27.2 mm
